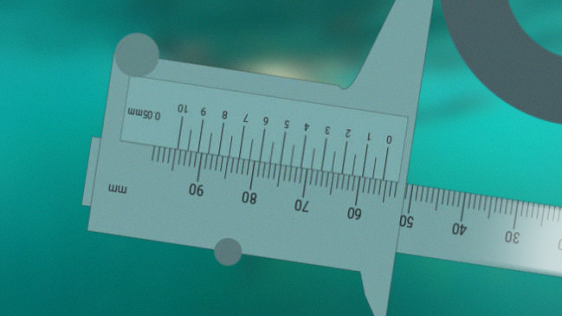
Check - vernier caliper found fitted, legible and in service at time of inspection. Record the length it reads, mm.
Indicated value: 55.6 mm
